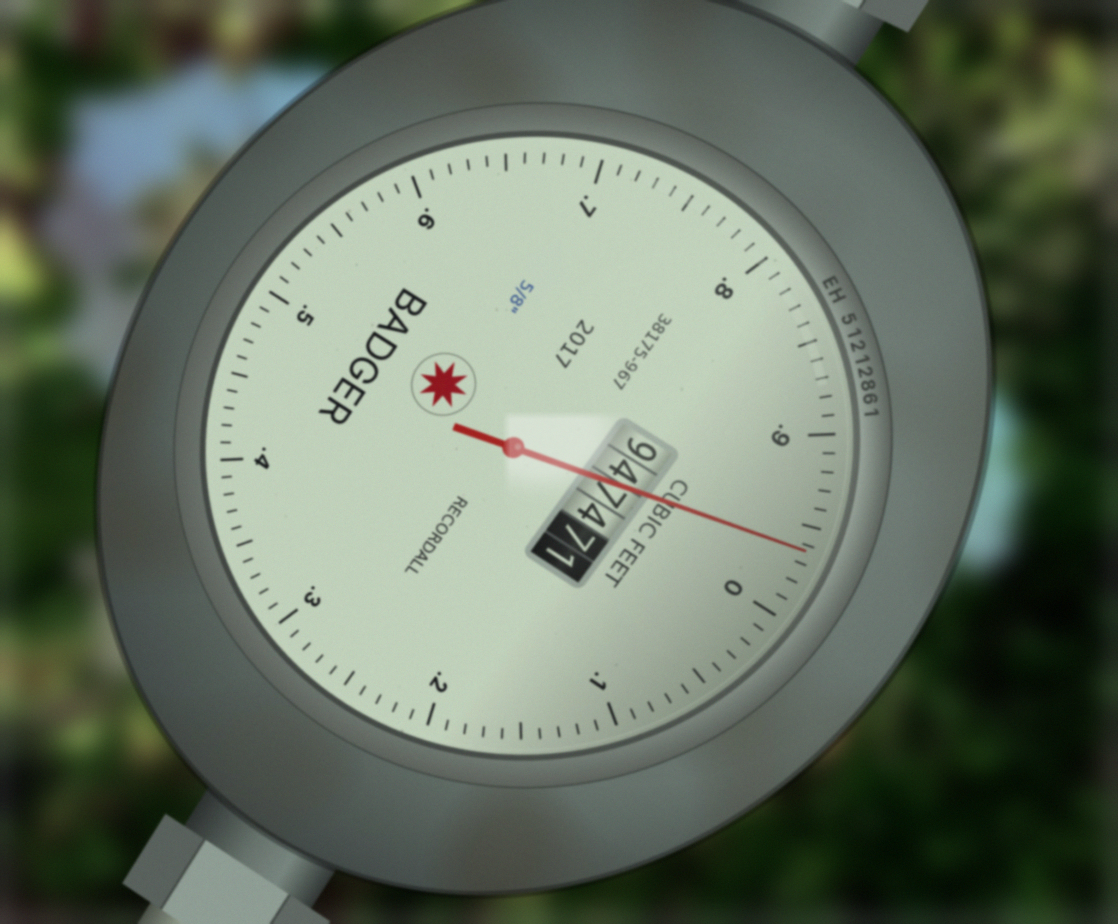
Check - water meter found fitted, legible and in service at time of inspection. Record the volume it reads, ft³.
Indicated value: 947470.96 ft³
